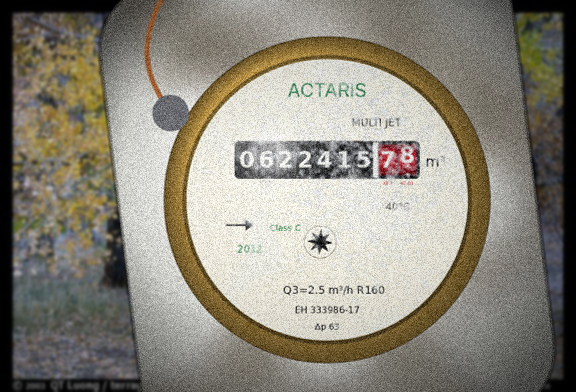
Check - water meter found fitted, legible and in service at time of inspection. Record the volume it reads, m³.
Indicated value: 622415.78 m³
